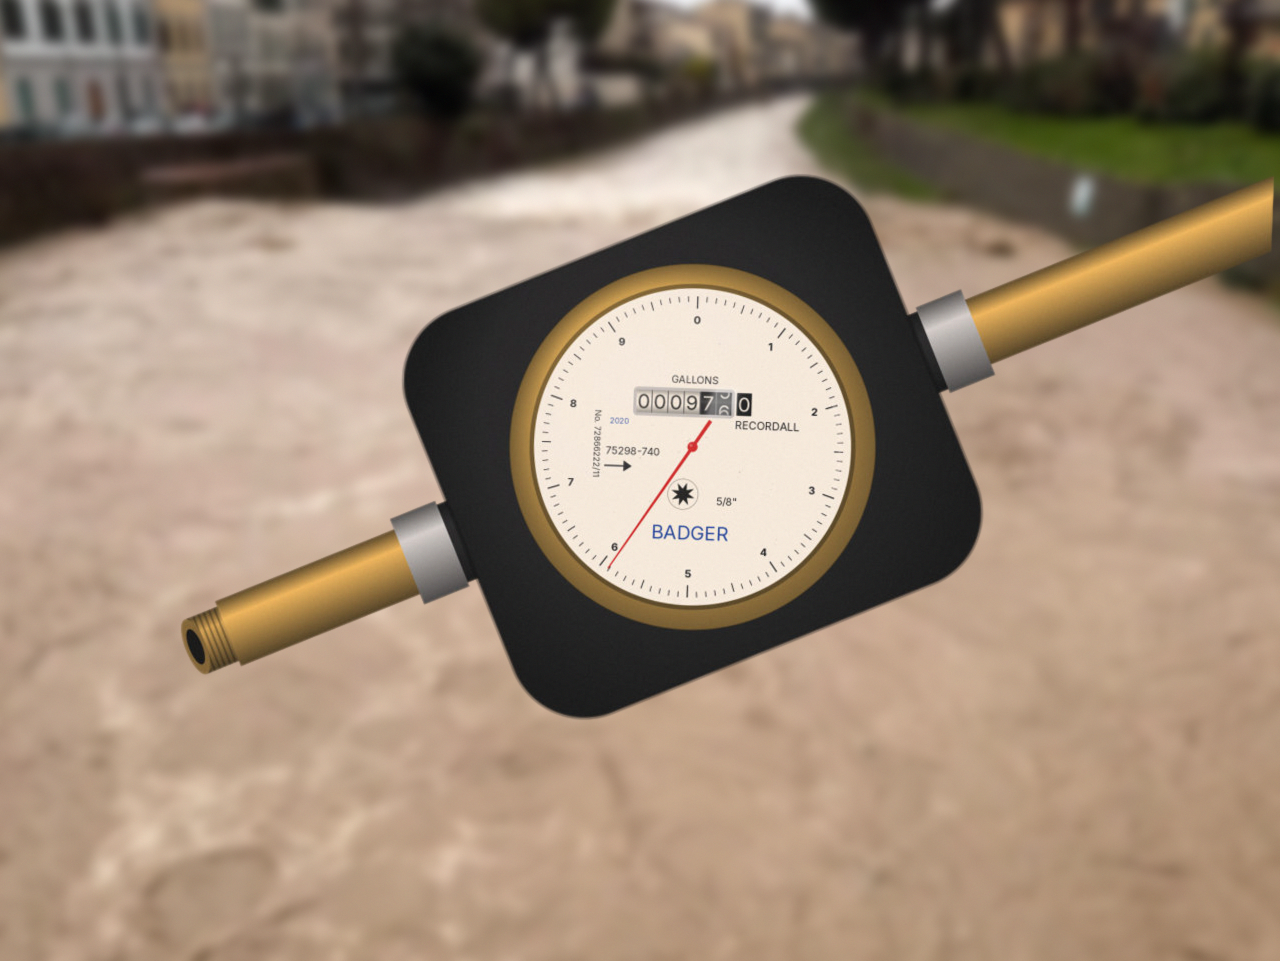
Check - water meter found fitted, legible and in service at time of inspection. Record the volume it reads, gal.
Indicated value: 9755.9 gal
